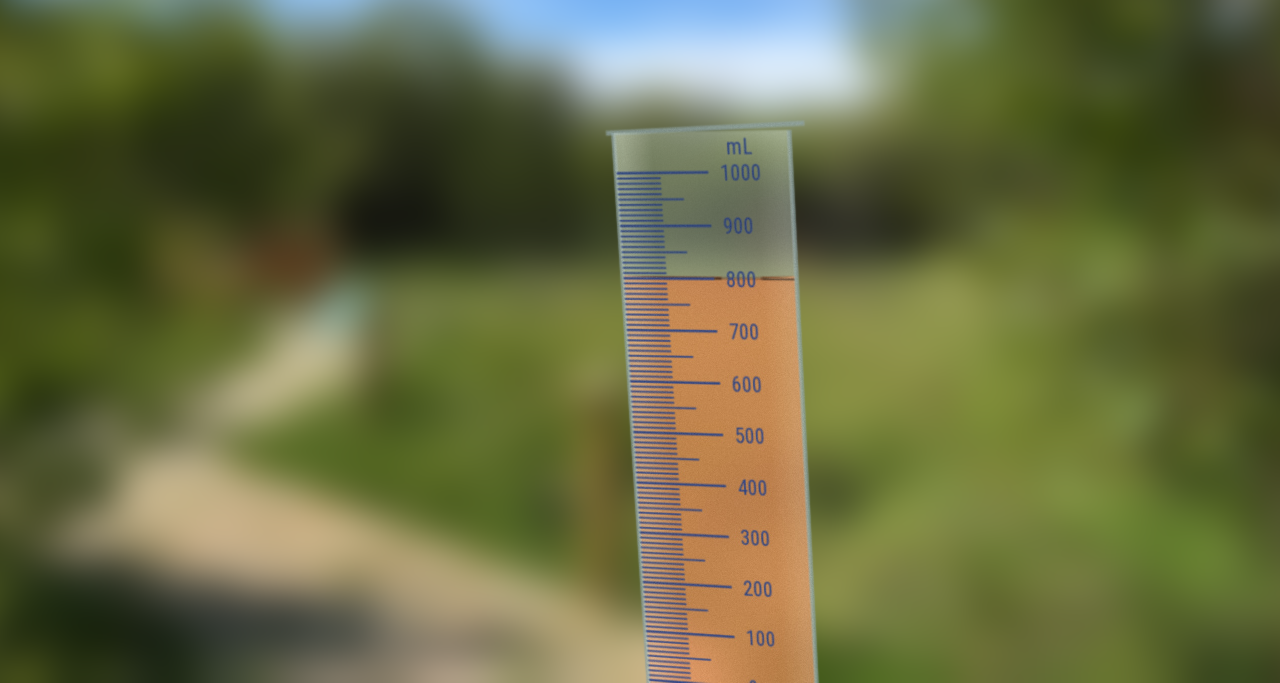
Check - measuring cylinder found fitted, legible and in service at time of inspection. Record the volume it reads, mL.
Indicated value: 800 mL
